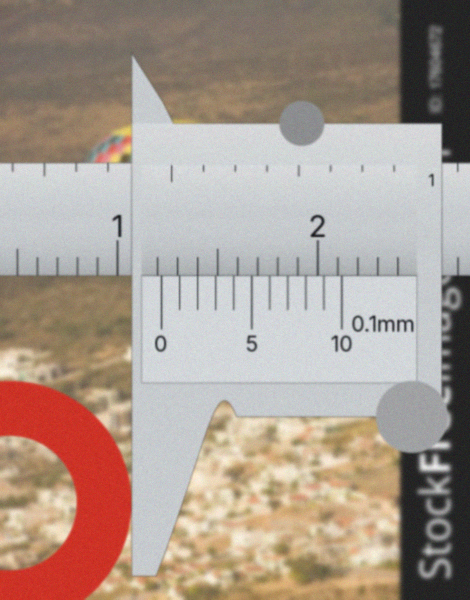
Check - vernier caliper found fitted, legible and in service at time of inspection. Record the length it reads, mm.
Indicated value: 12.2 mm
